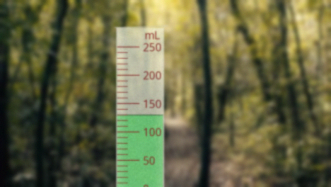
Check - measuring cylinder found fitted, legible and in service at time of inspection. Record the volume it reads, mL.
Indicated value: 130 mL
